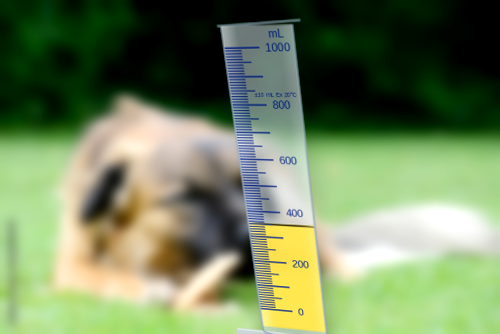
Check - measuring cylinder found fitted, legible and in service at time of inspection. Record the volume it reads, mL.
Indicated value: 350 mL
